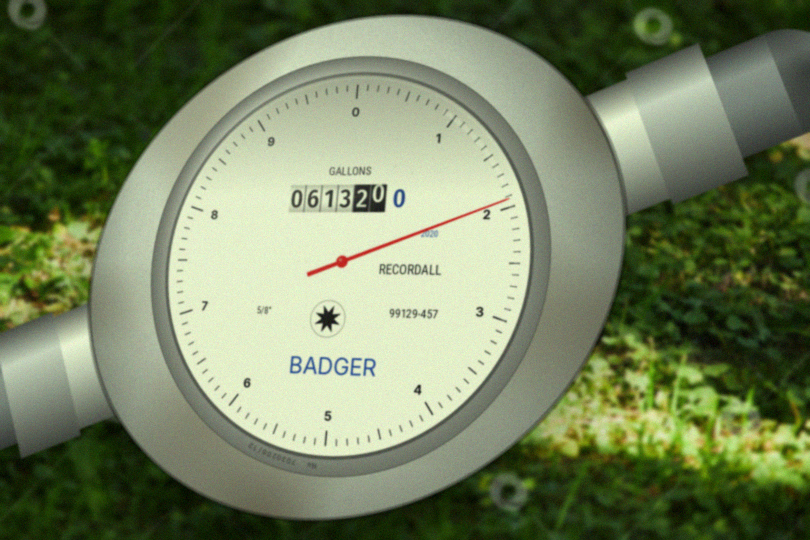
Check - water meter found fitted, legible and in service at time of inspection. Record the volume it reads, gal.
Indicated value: 613201.9 gal
